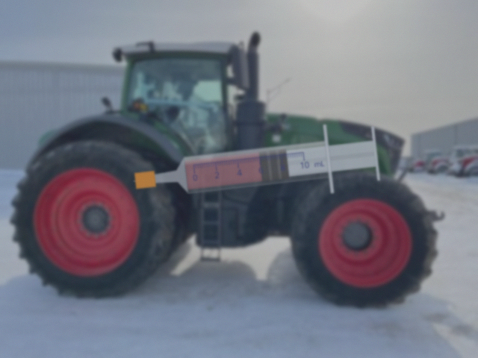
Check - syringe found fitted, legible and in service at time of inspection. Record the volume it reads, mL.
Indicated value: 6 mL
